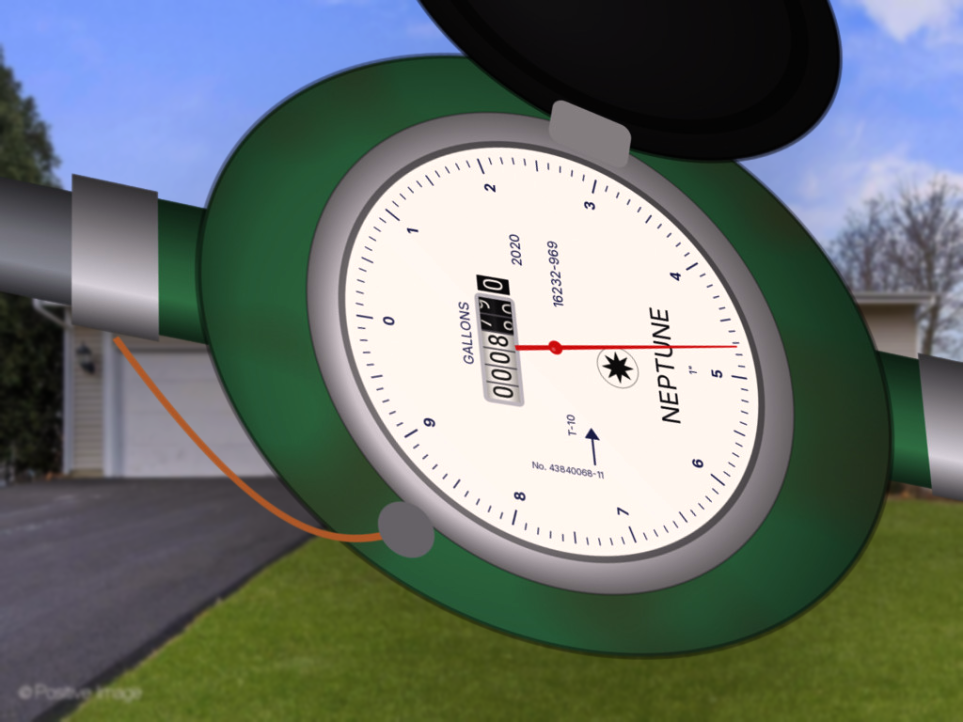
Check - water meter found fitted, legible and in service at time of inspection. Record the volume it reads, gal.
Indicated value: 8794.7 gal
